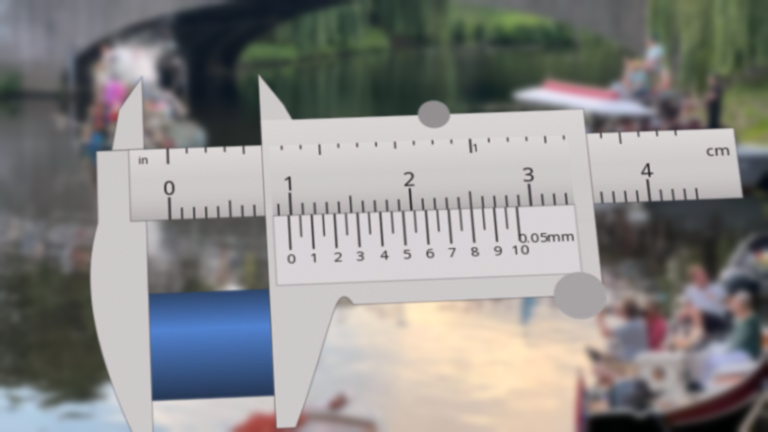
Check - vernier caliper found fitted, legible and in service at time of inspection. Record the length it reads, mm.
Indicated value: 9.8 mm
